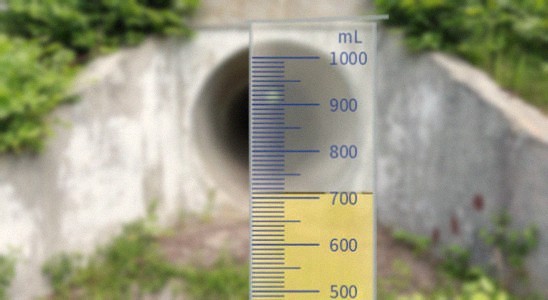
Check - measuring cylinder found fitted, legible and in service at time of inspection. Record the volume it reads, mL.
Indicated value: 710 mL
